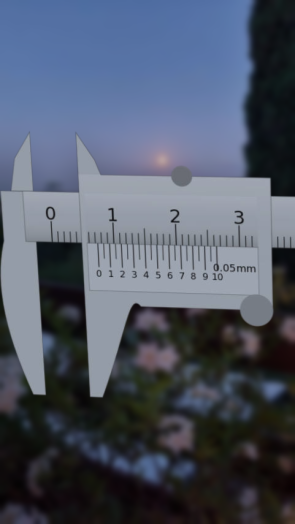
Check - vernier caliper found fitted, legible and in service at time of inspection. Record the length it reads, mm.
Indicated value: 7.4 mm
